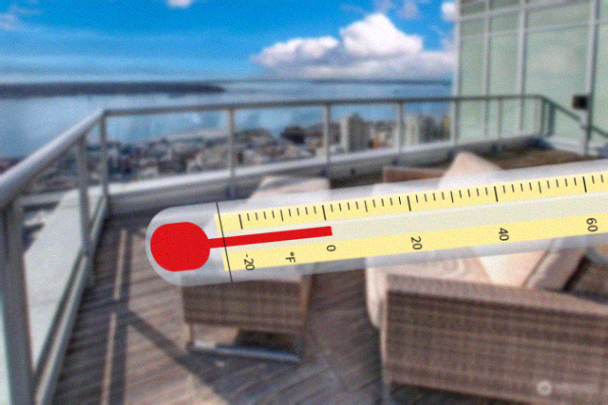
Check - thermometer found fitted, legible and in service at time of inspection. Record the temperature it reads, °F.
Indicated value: 1 °F
